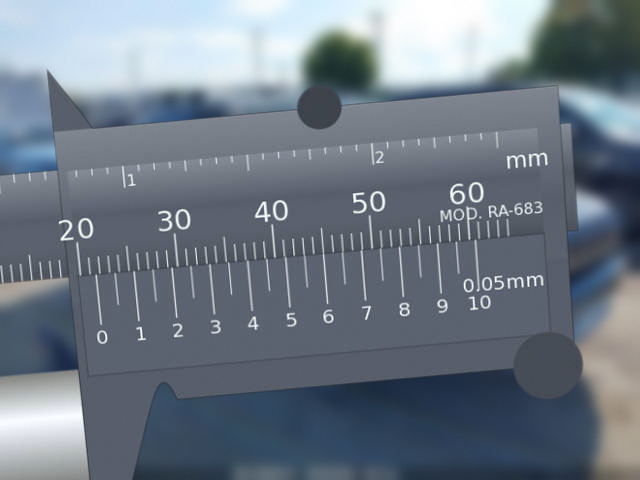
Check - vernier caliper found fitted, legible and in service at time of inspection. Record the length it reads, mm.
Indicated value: 21.6 mm
